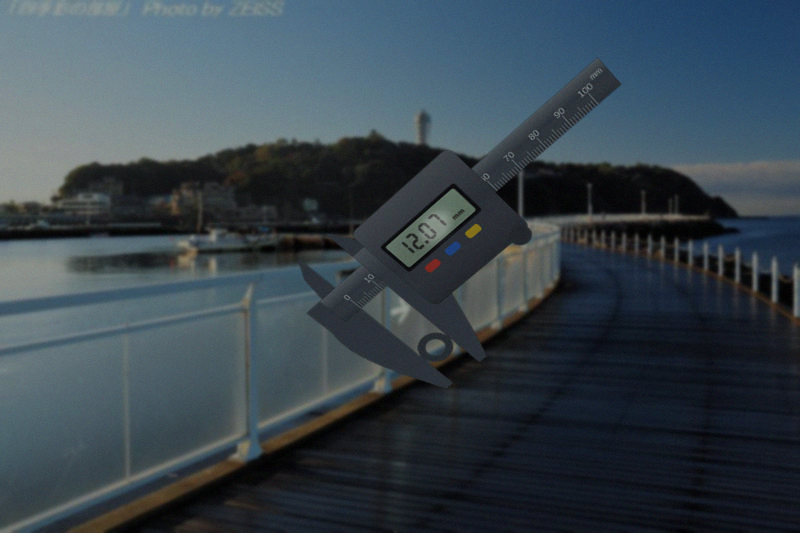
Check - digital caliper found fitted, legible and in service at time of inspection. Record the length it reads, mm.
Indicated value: 12.07 mm
